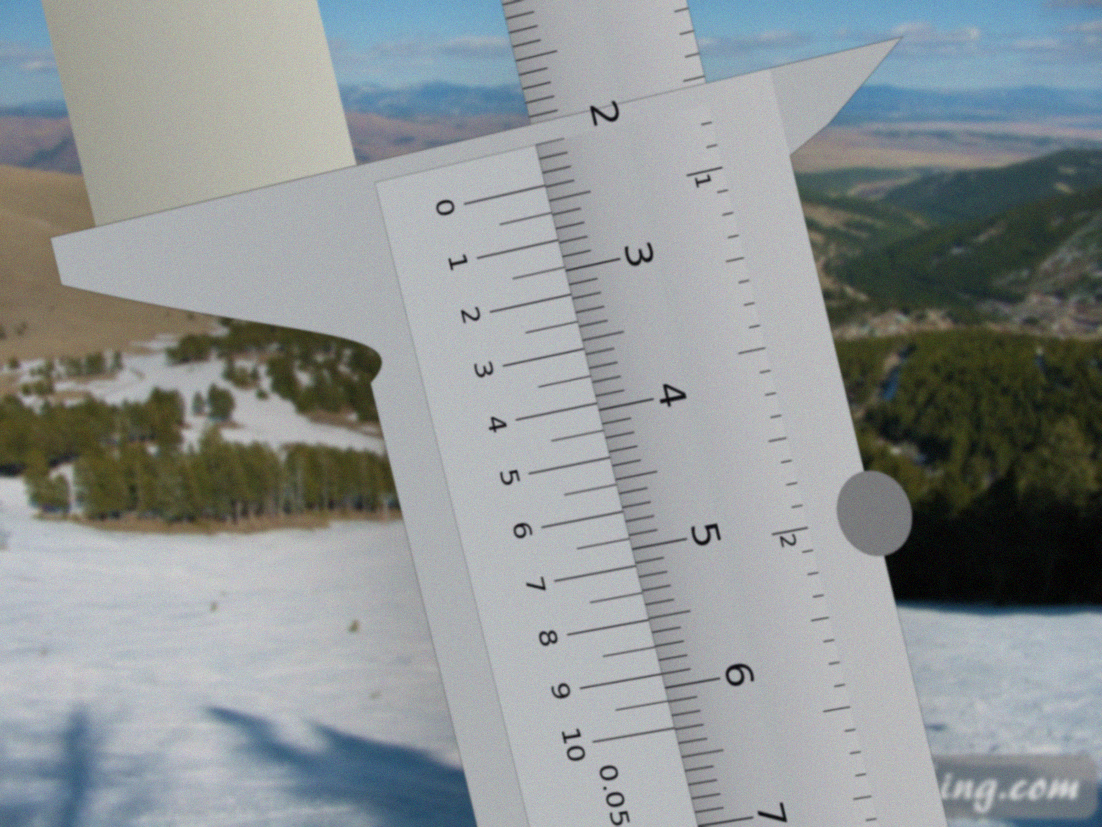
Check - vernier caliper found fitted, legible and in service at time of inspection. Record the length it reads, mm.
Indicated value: 23.9 mm
